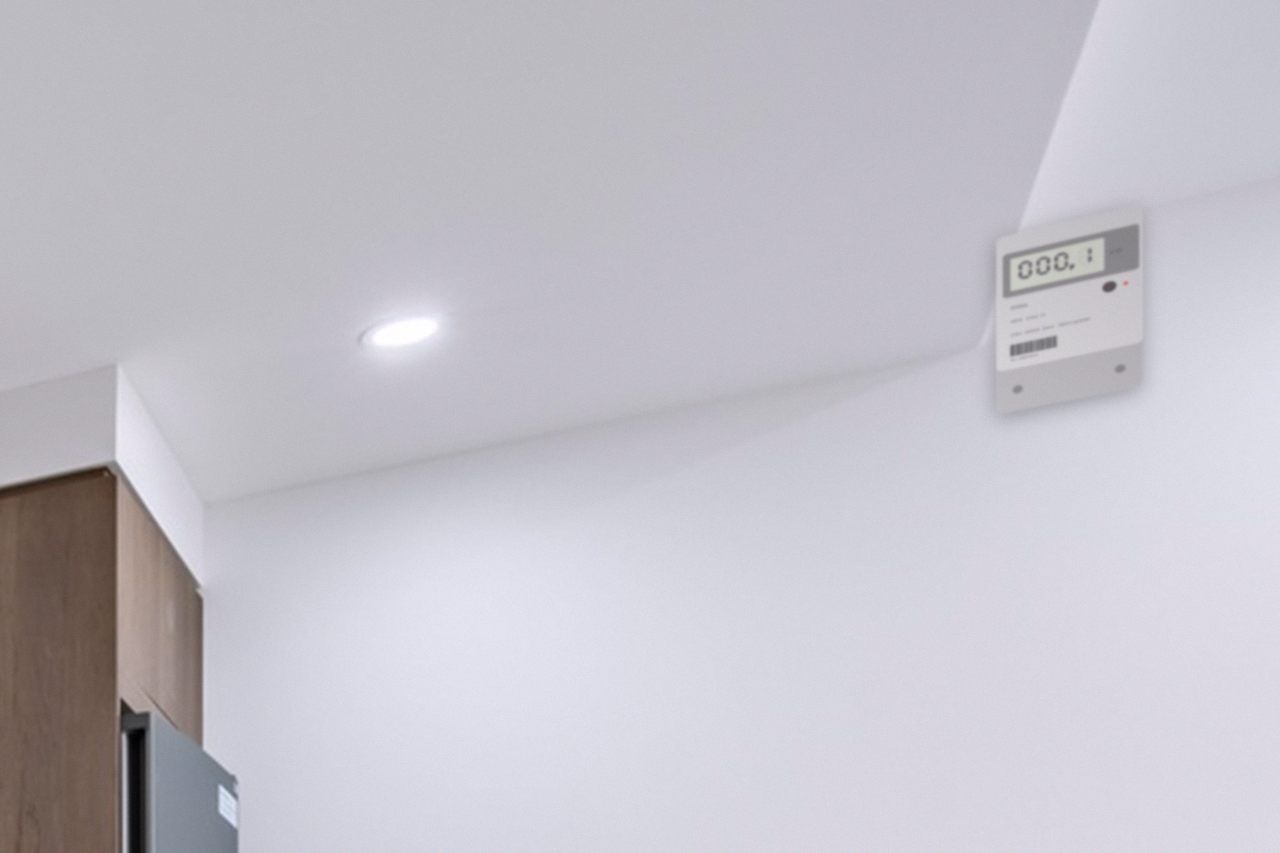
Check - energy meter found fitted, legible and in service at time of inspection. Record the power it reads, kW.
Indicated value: 0.1 kW
